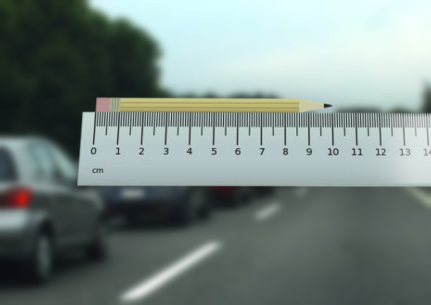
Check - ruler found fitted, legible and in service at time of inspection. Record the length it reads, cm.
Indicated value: 10 cm
